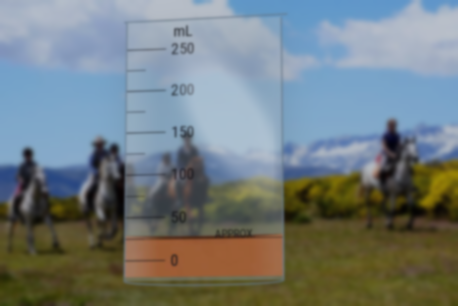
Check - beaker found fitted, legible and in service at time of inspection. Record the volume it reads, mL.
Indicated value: 25 mL
